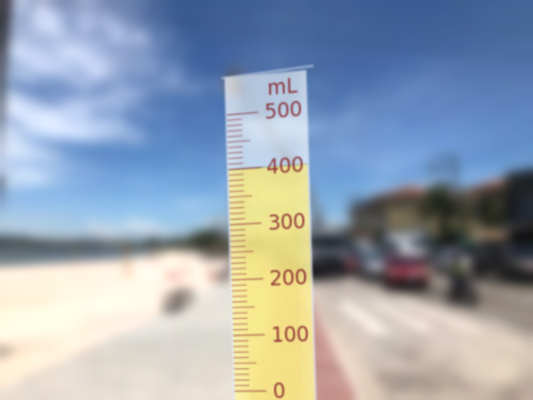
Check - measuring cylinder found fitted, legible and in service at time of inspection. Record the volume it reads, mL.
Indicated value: 400 mL
